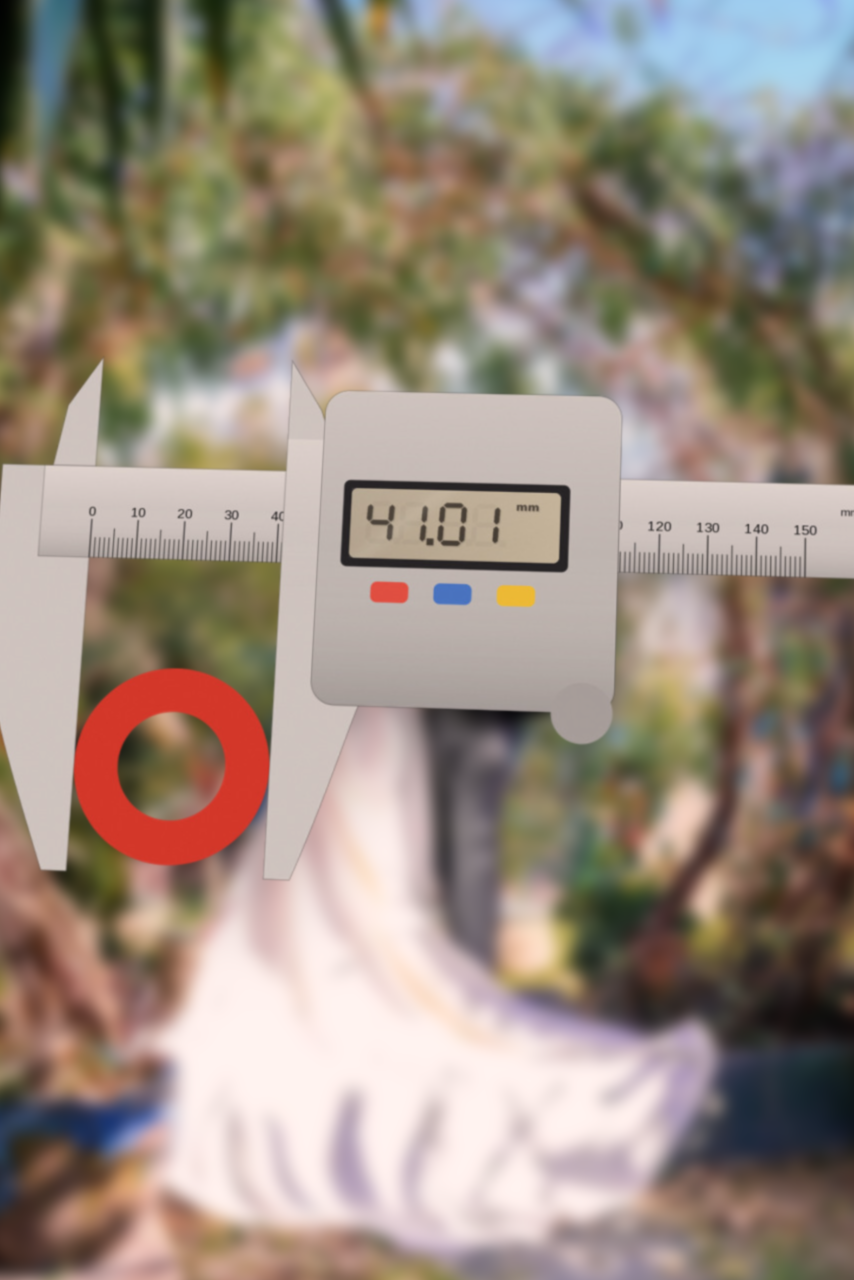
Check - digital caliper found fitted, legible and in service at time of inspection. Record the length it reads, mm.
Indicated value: 41.01 mm
